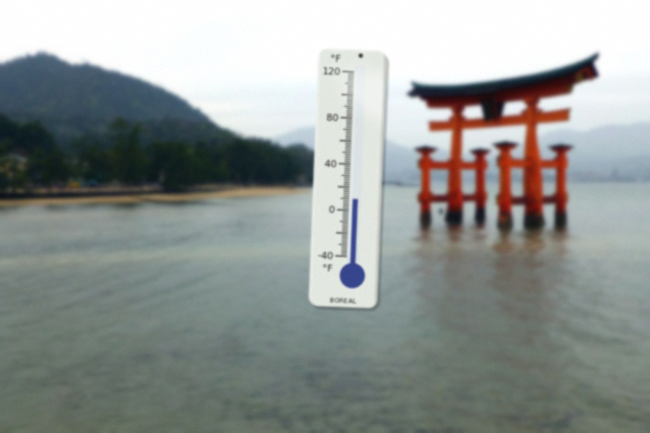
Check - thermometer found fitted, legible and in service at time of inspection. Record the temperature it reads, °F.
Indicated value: 10 °F
